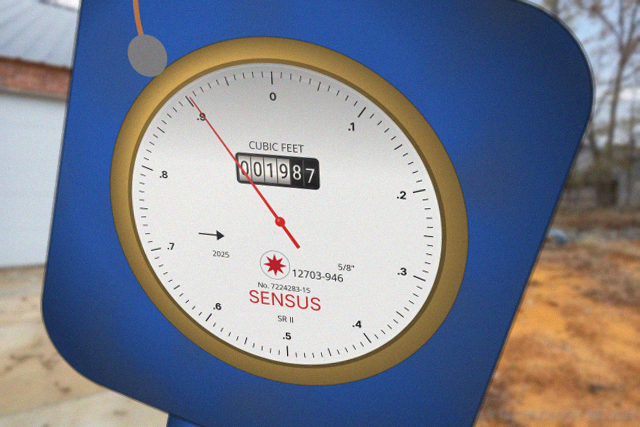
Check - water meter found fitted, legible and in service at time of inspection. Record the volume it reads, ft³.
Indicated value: 1986.90 ft³
